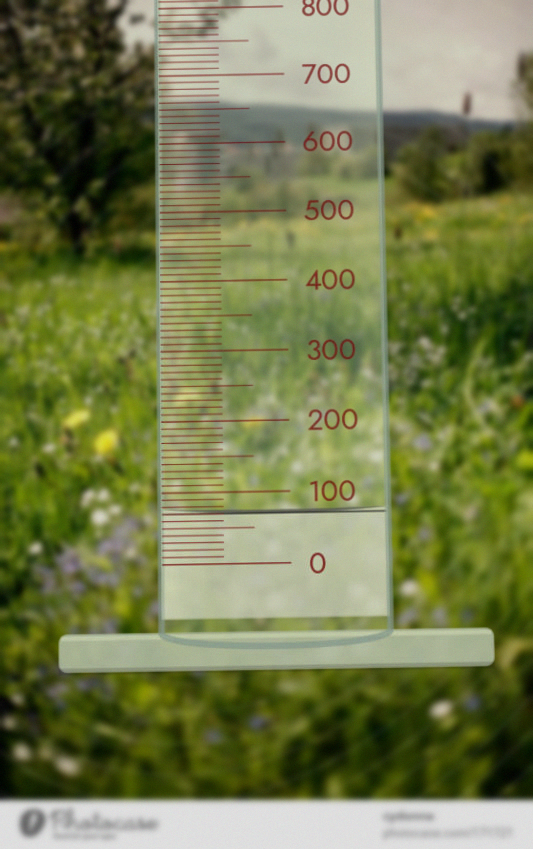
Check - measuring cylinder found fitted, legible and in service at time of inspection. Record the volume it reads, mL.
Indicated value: 70 mL
